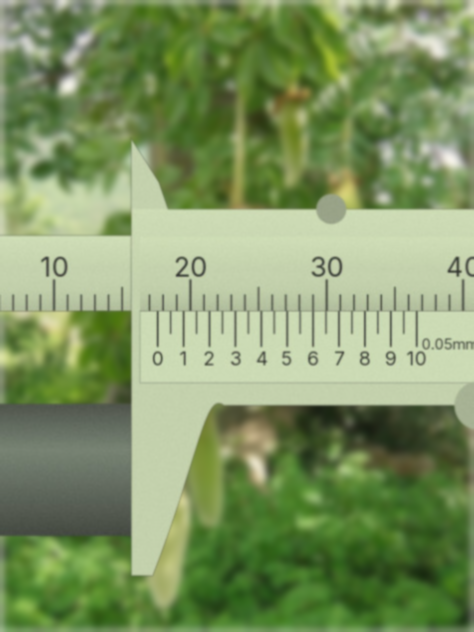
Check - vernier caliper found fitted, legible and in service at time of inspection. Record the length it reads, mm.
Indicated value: 17.6 mm
